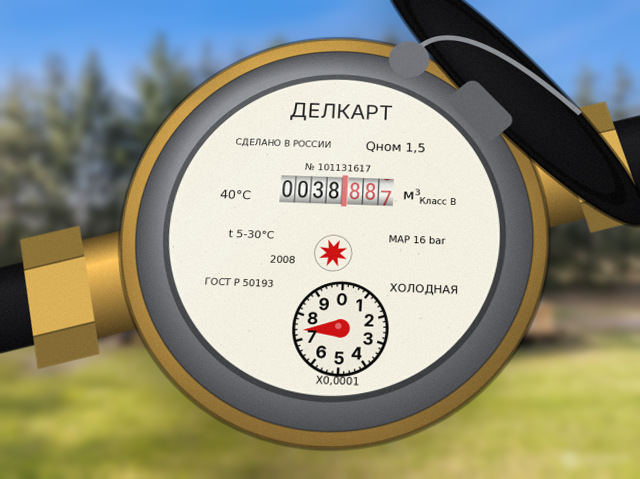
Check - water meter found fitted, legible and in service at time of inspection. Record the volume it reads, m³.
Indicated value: 38.8867 m³
